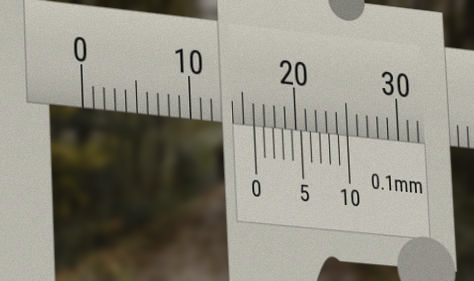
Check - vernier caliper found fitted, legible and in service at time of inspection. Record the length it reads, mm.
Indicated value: 16.0 mm
